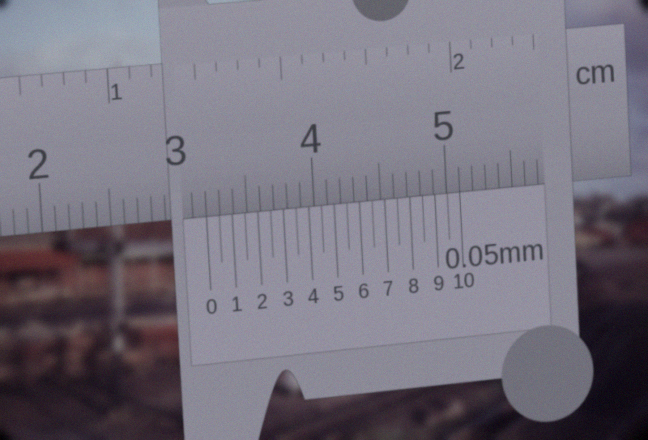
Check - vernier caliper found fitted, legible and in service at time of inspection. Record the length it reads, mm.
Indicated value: 32.0 mm
